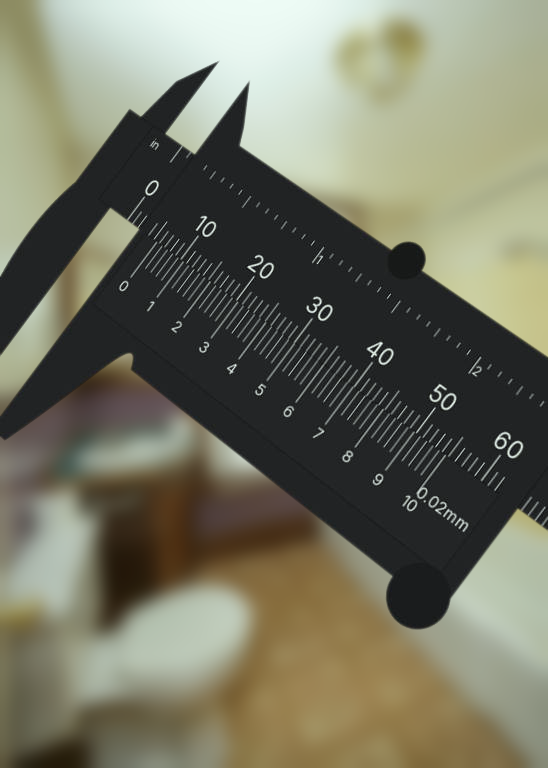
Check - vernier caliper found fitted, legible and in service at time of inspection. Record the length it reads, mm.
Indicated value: 5.6 mm
